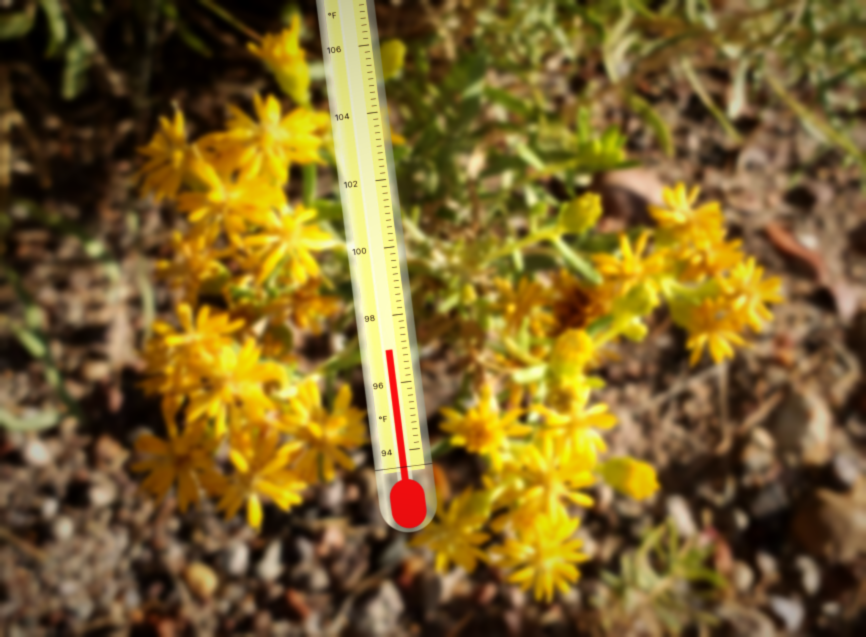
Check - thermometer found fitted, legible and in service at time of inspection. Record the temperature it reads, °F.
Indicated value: 97 °F
